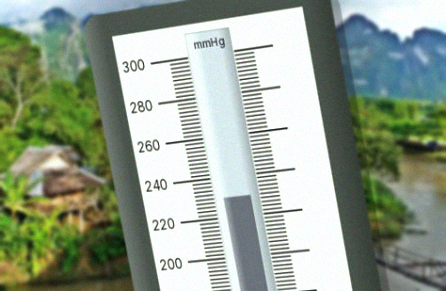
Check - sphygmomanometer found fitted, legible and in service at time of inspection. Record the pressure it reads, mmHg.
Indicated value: 230 mmHg
